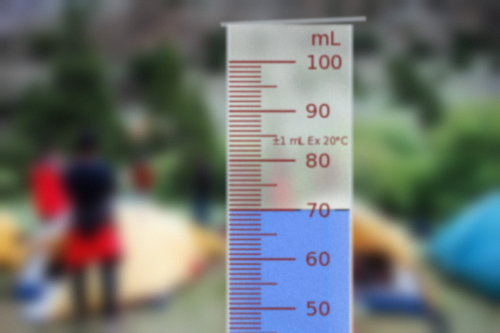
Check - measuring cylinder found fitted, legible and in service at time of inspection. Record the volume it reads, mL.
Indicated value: 70 mL
